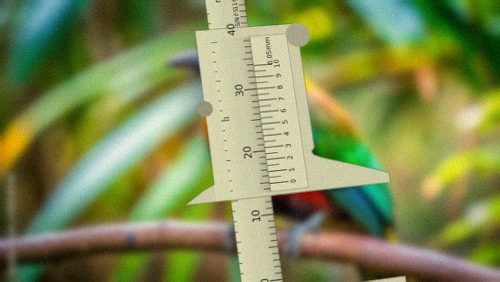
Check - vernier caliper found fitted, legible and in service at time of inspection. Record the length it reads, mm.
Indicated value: 14.8 mm
